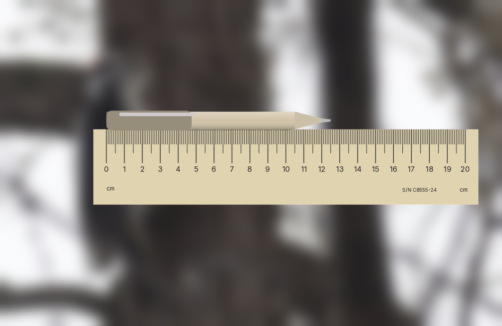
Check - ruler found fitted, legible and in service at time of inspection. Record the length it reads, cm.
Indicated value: 12.5 cm
